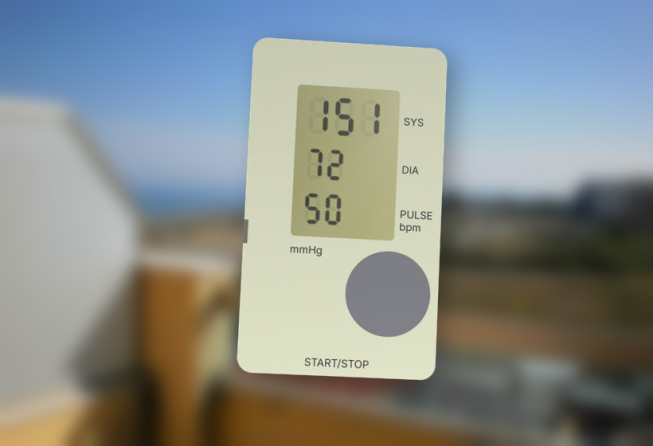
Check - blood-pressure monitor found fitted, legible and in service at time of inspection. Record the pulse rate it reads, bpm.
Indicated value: 50 bpm
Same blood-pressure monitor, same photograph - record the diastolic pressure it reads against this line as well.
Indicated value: 72 mmHg
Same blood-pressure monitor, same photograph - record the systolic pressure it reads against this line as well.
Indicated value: 151 mmHg
